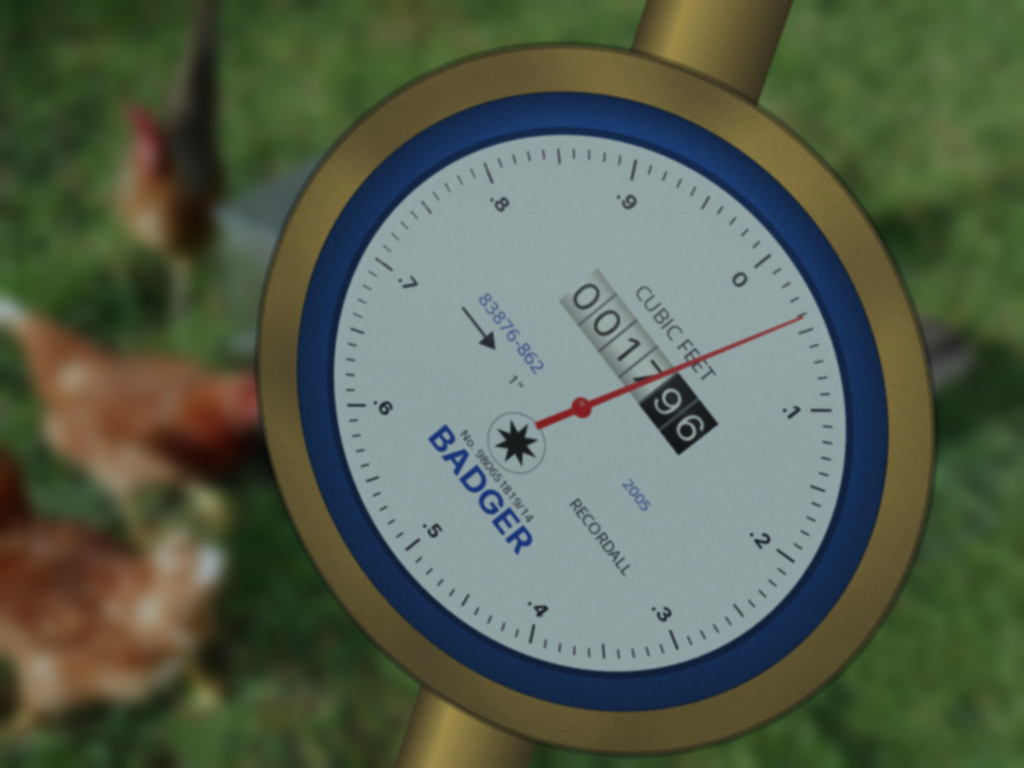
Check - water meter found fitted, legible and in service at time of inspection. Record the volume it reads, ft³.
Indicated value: 1796.04 ft³
